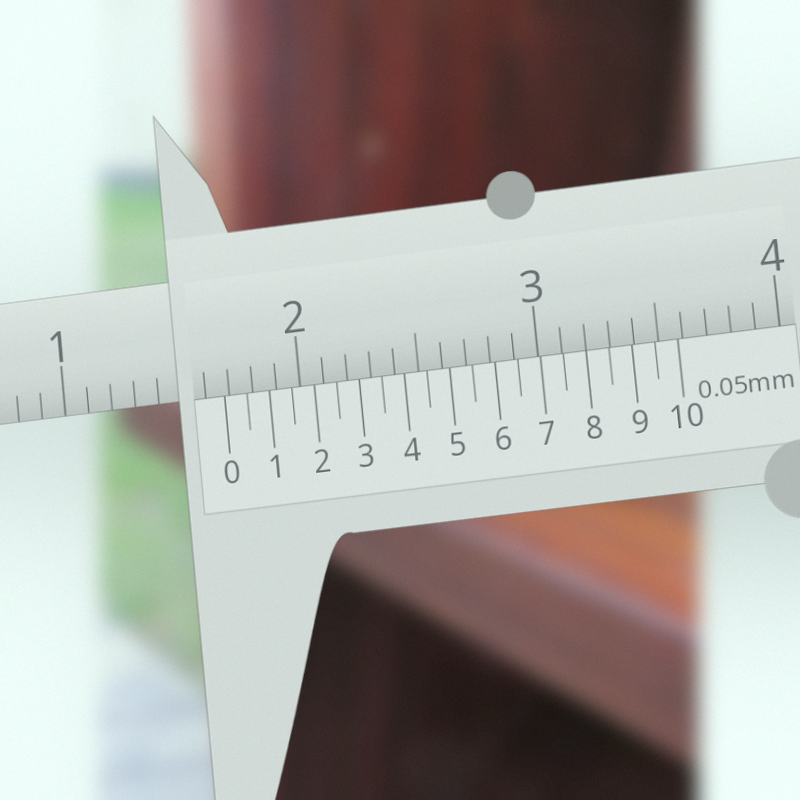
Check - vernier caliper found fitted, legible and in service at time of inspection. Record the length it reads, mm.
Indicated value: 16.80 mm
